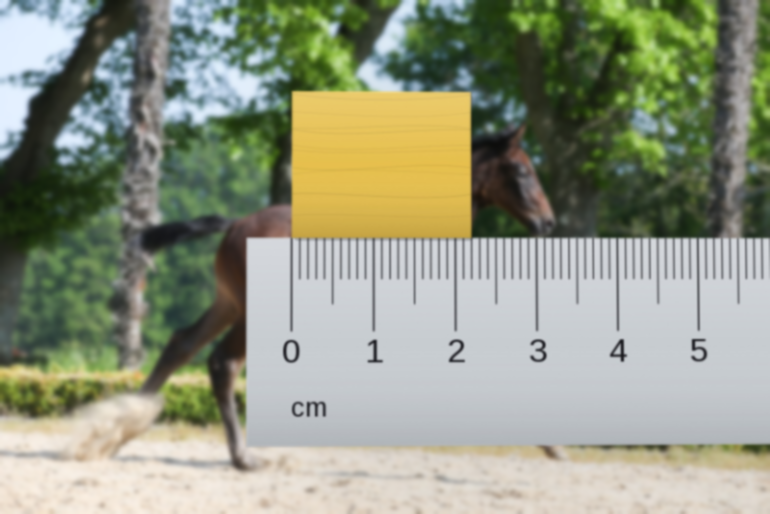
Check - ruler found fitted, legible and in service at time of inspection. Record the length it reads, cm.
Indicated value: 2.2 cm
